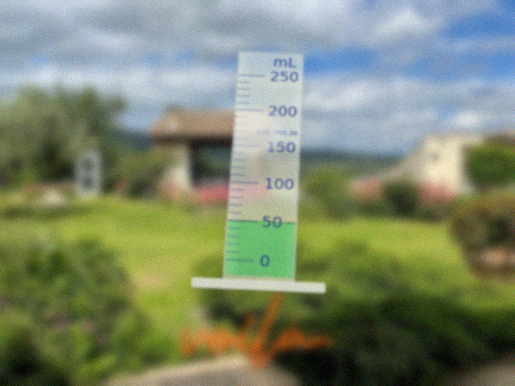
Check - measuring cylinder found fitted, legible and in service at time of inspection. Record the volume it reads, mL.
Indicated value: 50 mL
